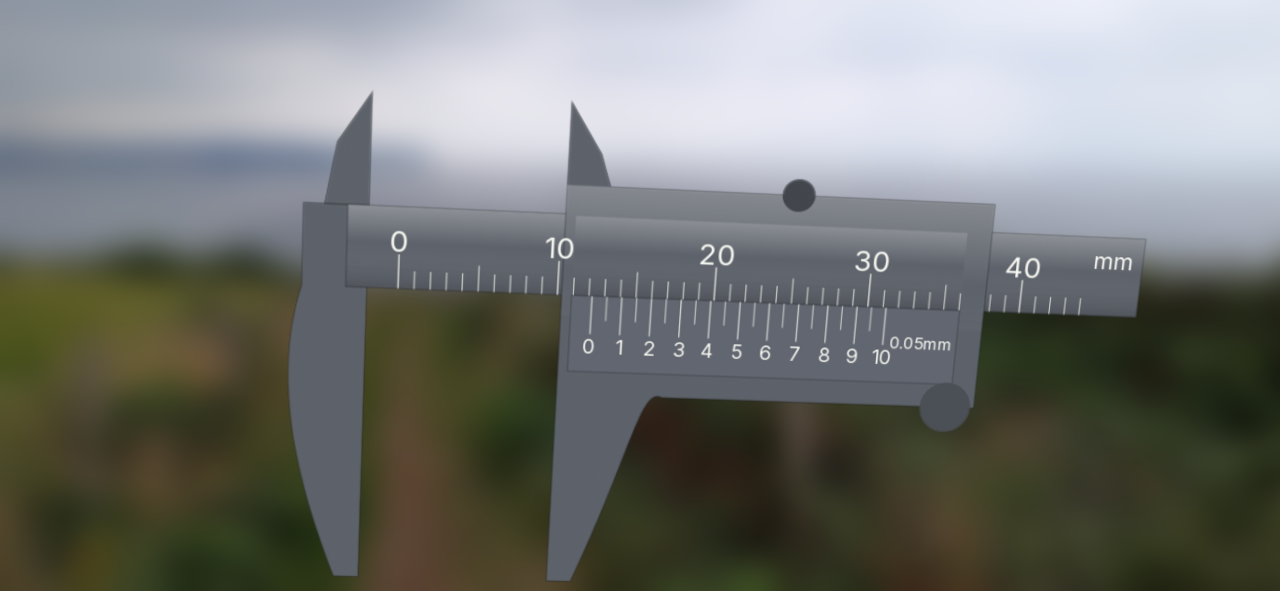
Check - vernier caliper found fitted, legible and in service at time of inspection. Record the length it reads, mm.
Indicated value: 12.2 mm
